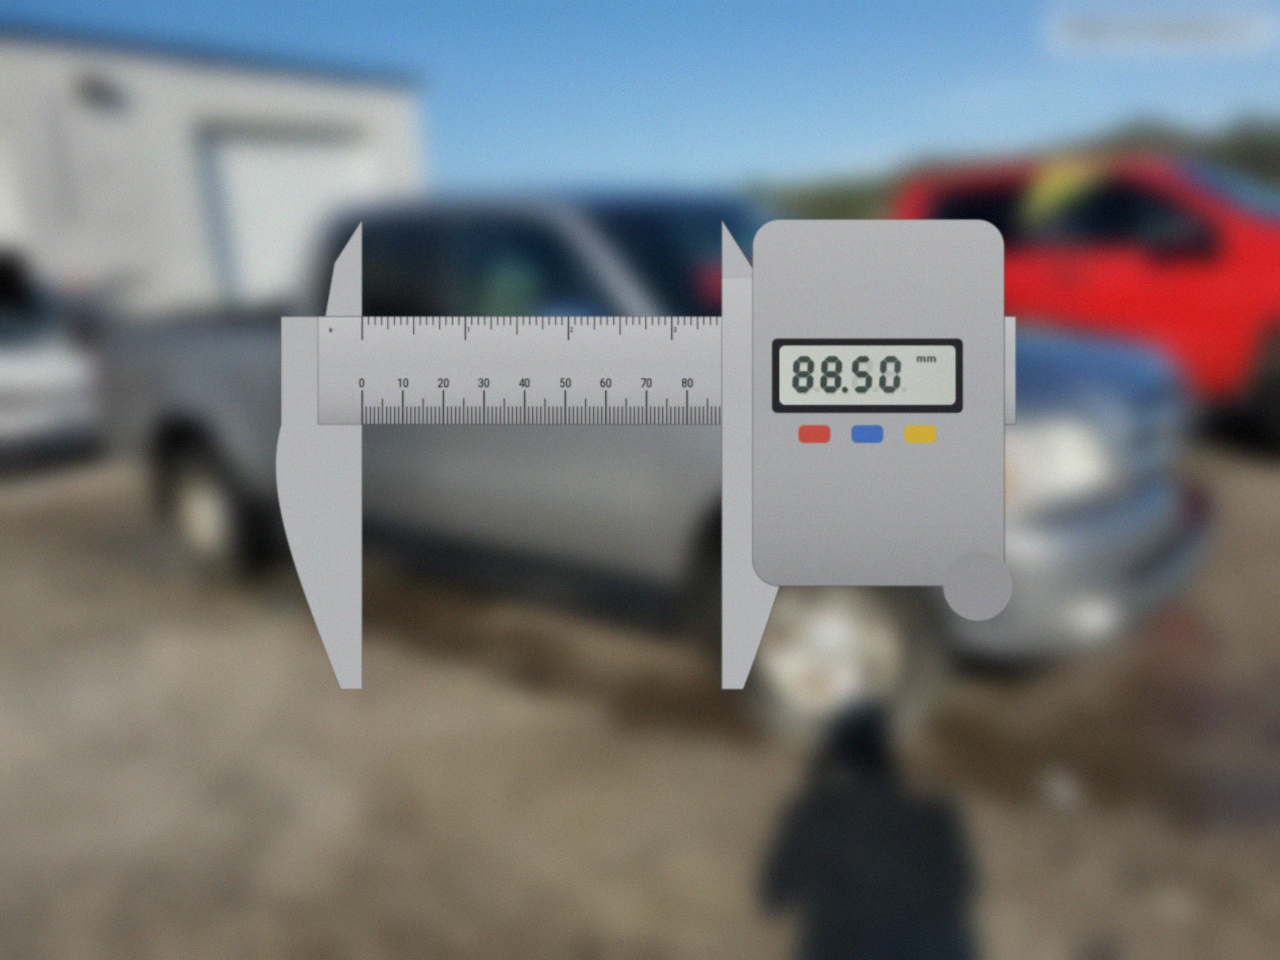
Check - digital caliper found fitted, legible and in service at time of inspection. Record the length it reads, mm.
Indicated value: 88.50 mm
